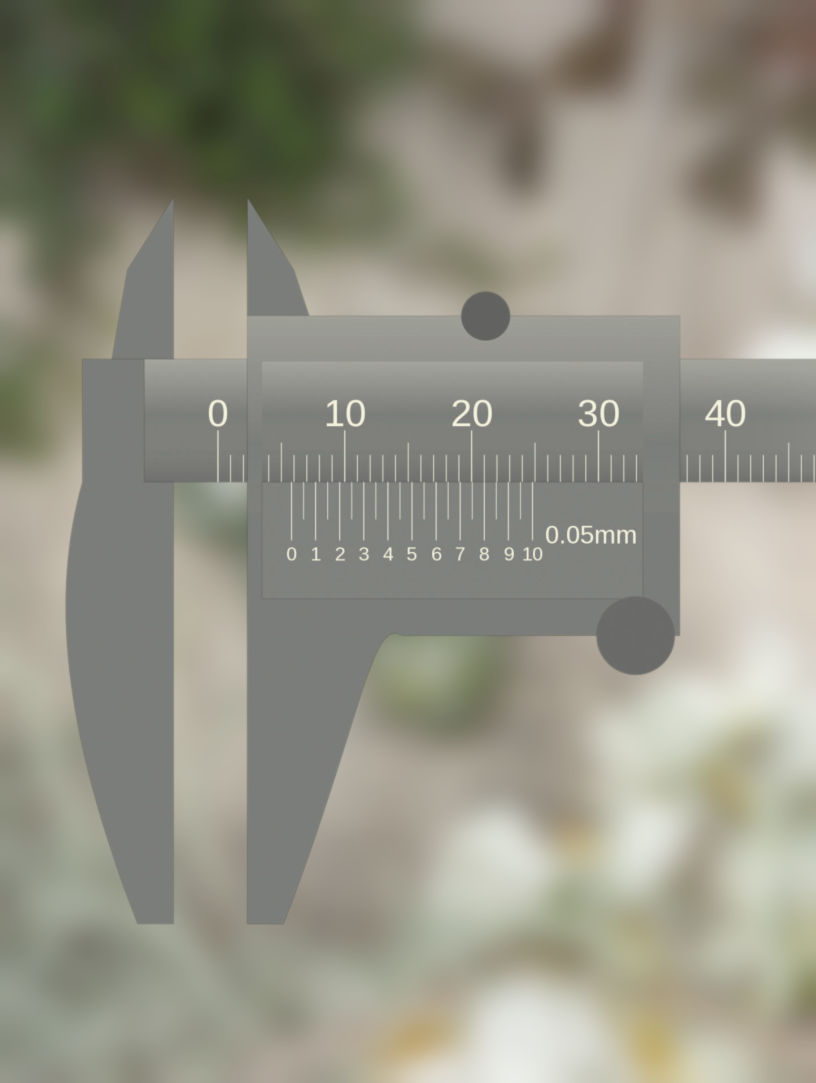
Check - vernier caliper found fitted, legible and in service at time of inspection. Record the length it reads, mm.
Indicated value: 5.8 mm
